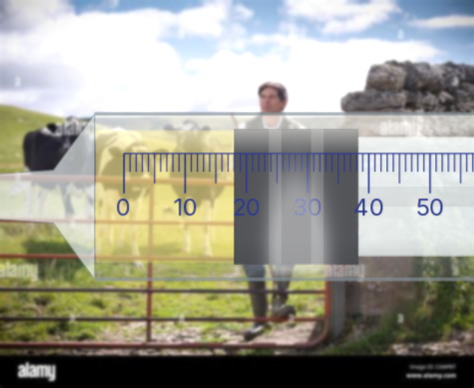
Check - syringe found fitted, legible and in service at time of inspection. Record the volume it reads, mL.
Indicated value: 18 mL
